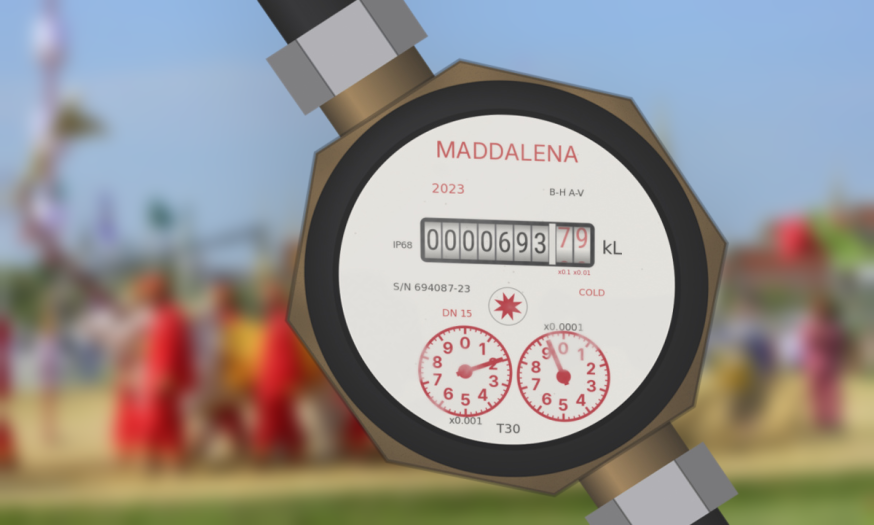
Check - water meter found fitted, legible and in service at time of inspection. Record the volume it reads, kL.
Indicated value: 693.7919 kL
